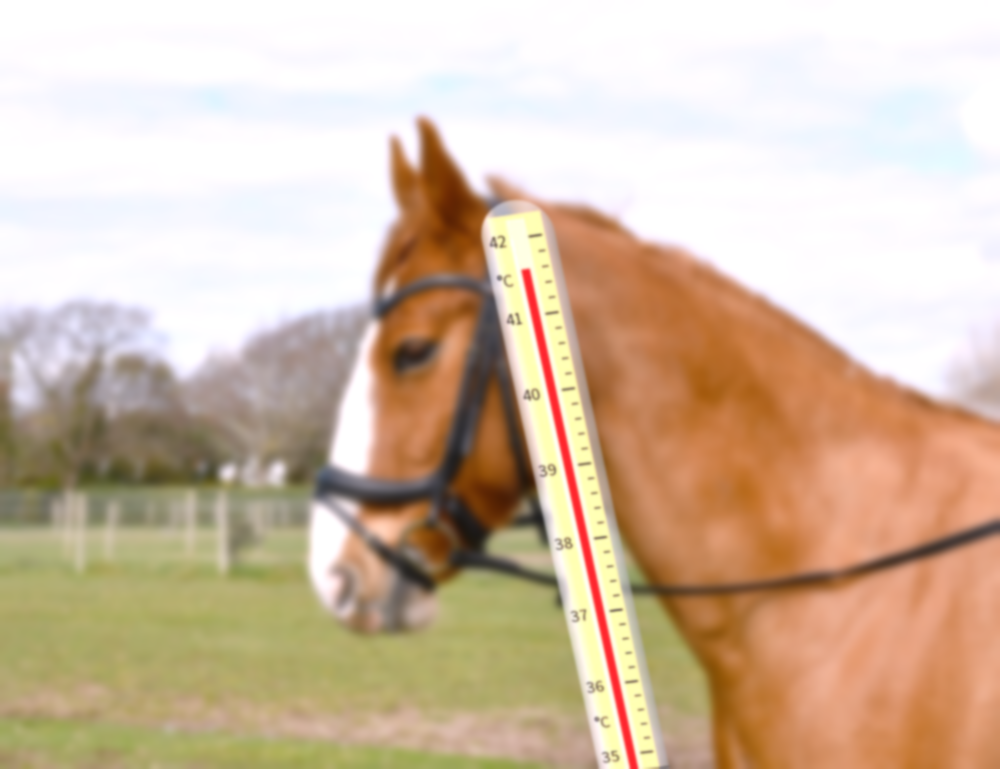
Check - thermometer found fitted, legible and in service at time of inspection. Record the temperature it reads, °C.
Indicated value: 41.6 °C
